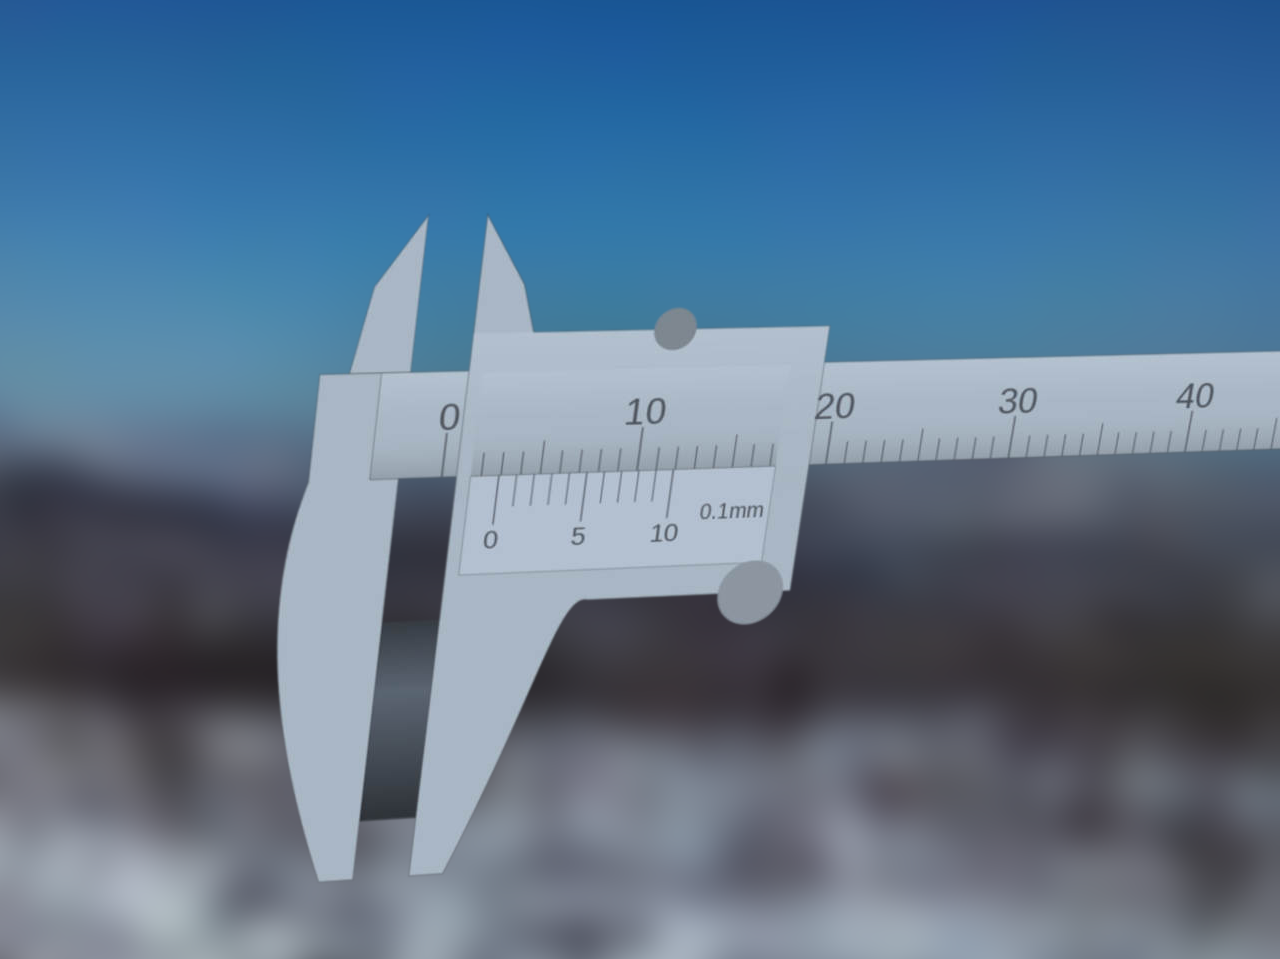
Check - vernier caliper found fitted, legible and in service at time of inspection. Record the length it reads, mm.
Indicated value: 2.9 mm
